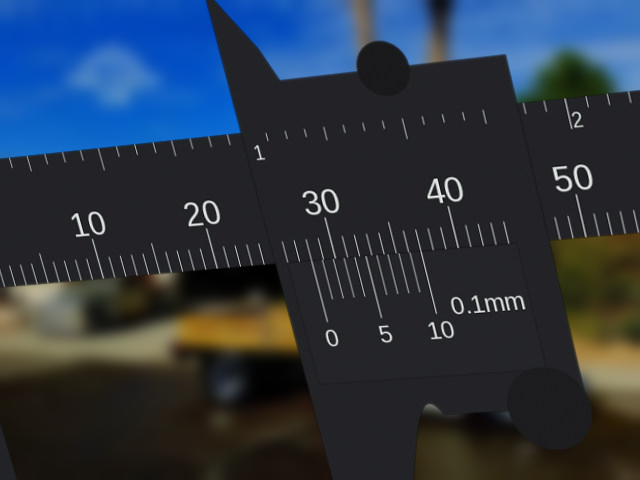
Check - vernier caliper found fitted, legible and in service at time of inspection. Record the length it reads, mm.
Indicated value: 28.0 mm
